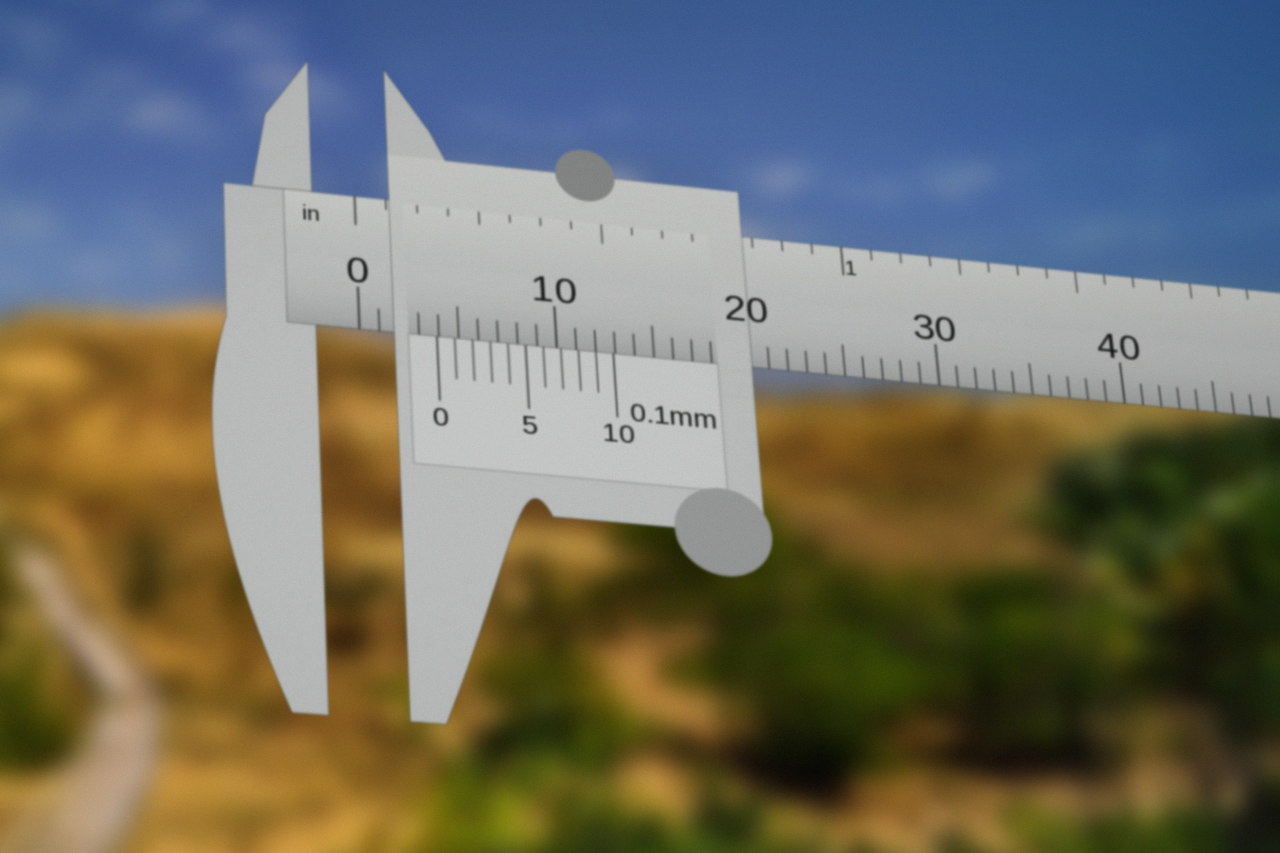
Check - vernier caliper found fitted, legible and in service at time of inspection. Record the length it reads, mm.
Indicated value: 3.9 mm
